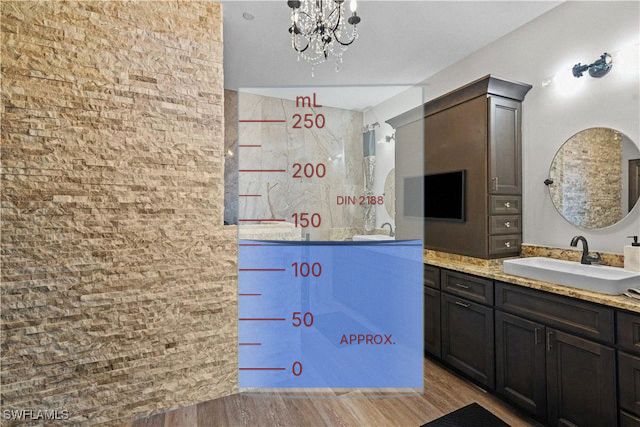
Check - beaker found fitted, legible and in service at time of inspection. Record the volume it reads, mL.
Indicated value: 125 mL
